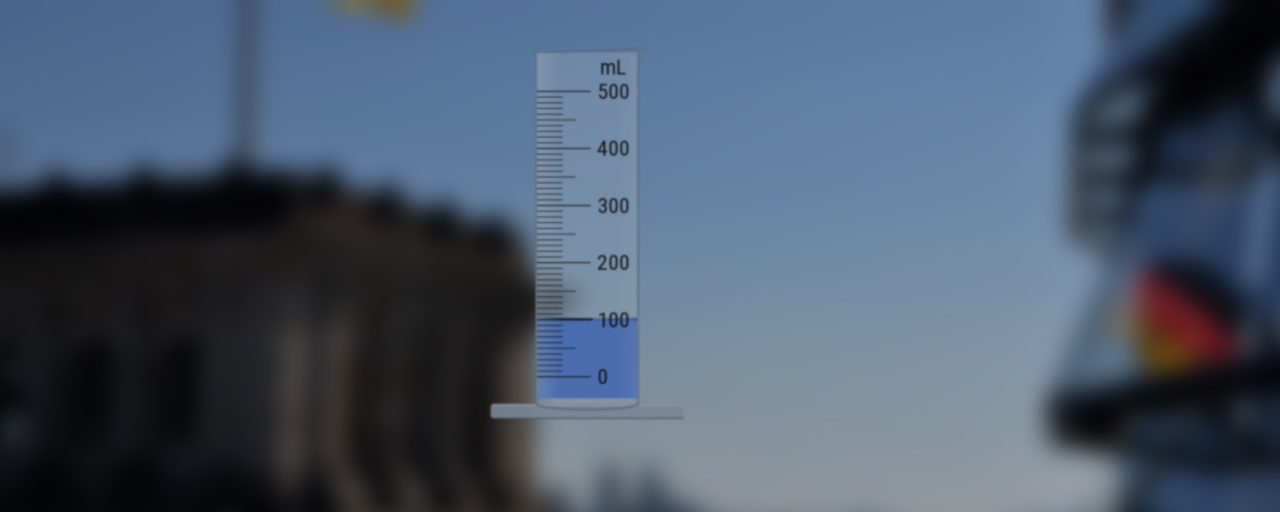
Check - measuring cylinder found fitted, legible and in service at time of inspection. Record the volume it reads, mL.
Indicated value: 100 mL
